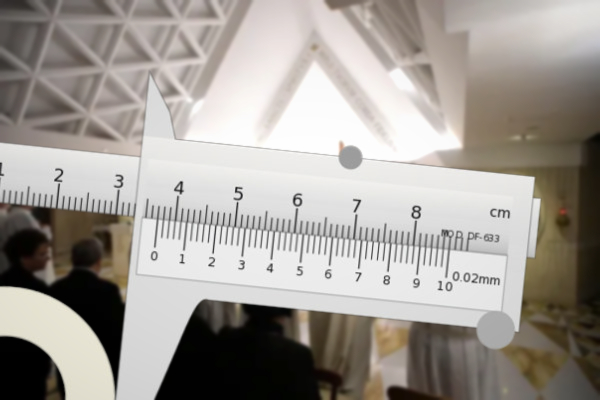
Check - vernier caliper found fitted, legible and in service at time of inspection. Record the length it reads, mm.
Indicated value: 37.0 mm
